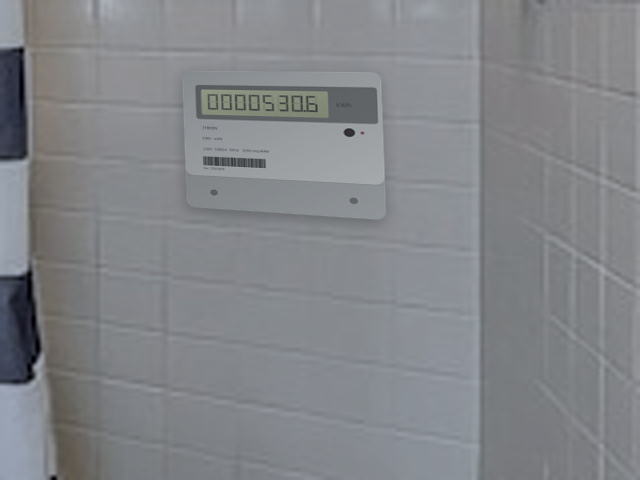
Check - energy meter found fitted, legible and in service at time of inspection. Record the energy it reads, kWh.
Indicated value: 530.6 kWh
